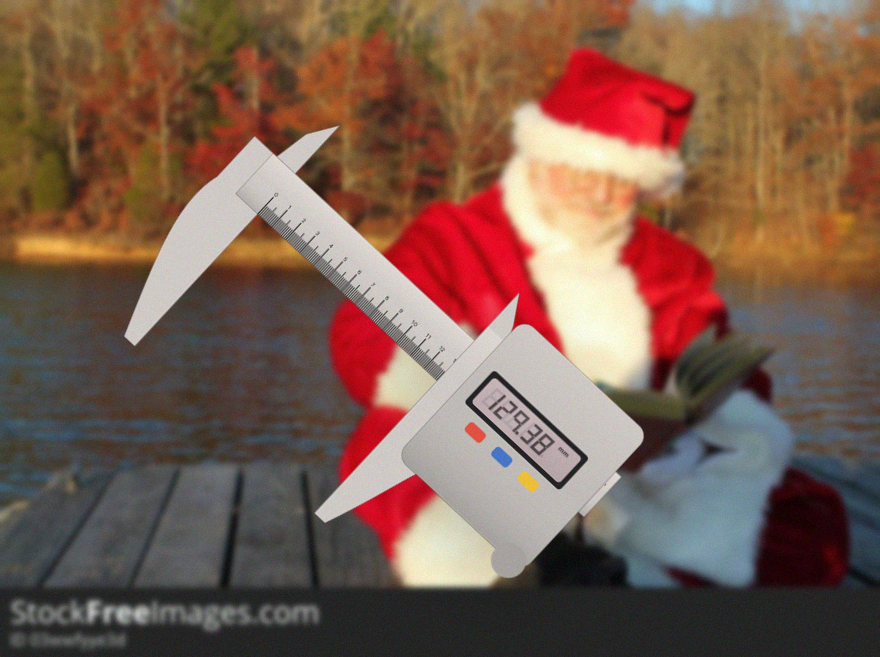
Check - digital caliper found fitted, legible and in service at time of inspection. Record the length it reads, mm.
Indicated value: 129.38 mm
